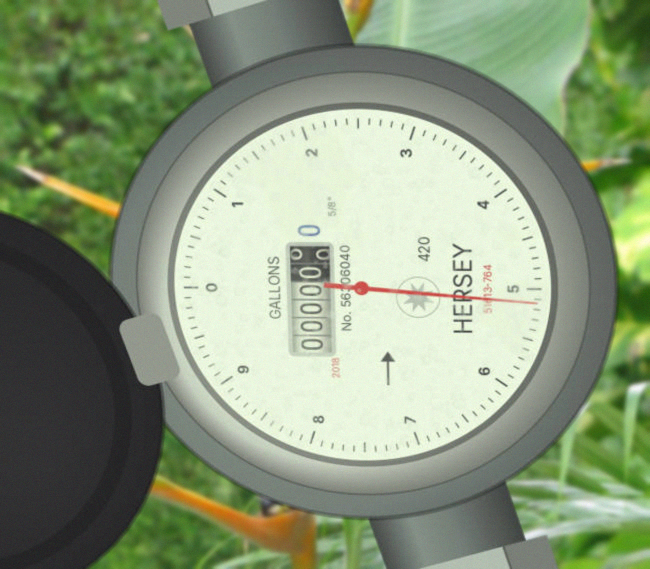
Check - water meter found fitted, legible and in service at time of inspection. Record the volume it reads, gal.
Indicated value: 85.1 gal
